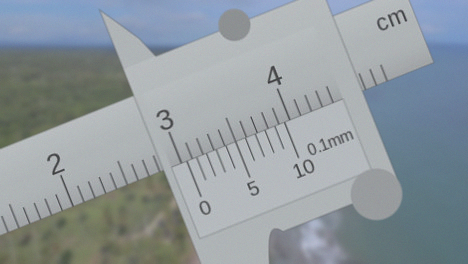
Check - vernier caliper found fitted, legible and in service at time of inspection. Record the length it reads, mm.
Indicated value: 30.5 mm
